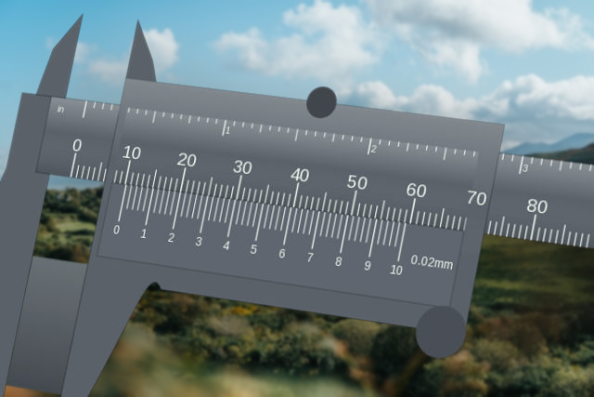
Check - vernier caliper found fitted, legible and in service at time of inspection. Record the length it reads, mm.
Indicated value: 10.2 mm
